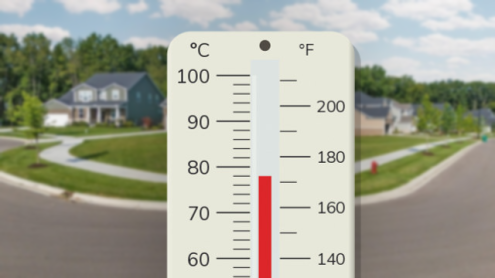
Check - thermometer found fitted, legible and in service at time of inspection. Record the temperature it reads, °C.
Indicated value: 78 °C
